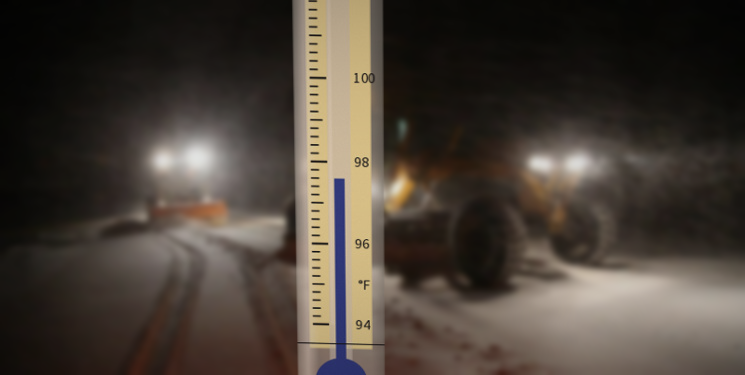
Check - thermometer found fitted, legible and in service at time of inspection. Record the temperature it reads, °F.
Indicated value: 97.6 °F
